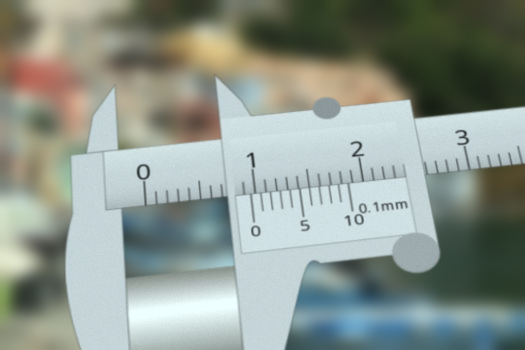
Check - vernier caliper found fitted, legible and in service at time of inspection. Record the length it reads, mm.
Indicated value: 9.6 mm
